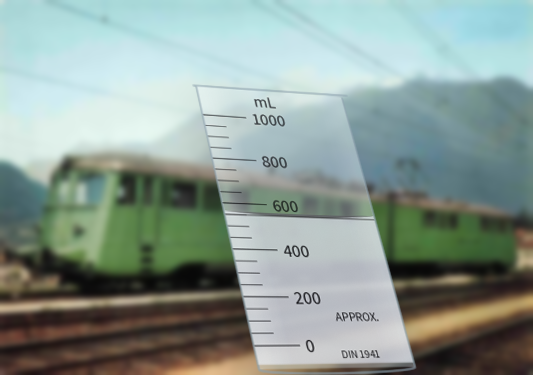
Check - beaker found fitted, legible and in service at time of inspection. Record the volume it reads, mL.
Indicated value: 550 mL
